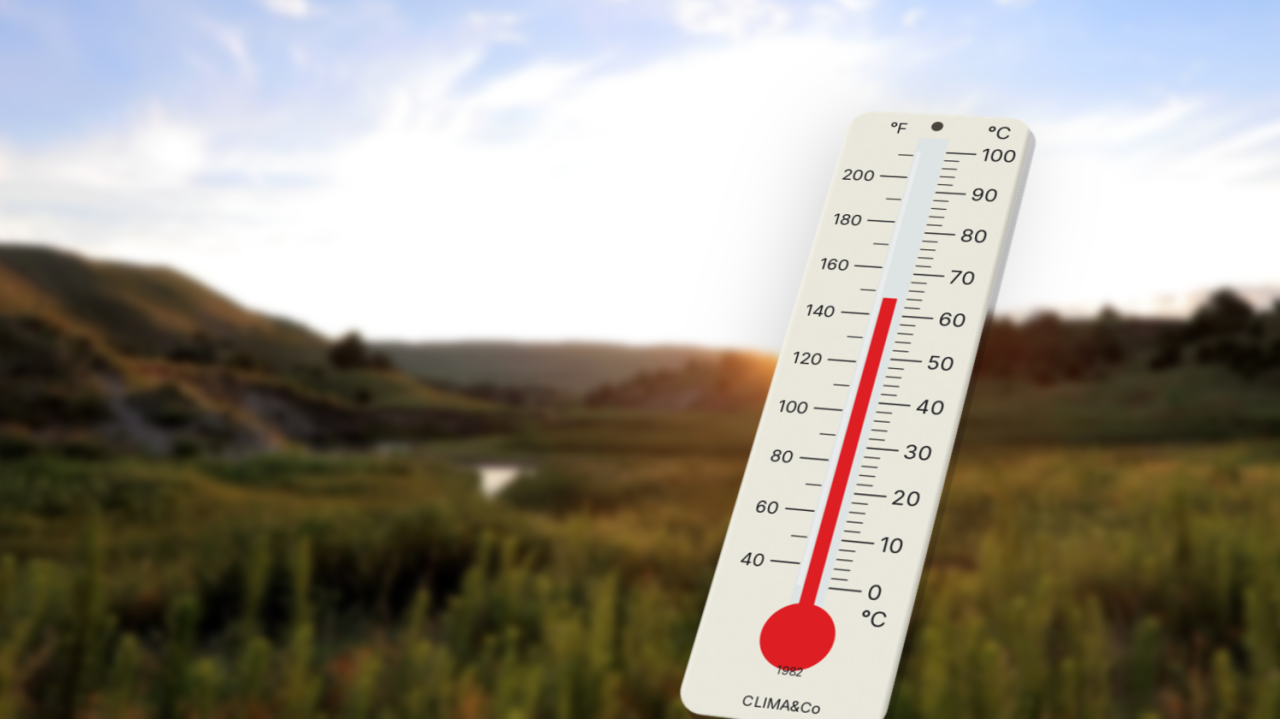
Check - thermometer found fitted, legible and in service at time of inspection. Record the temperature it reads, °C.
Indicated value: 64 °C
